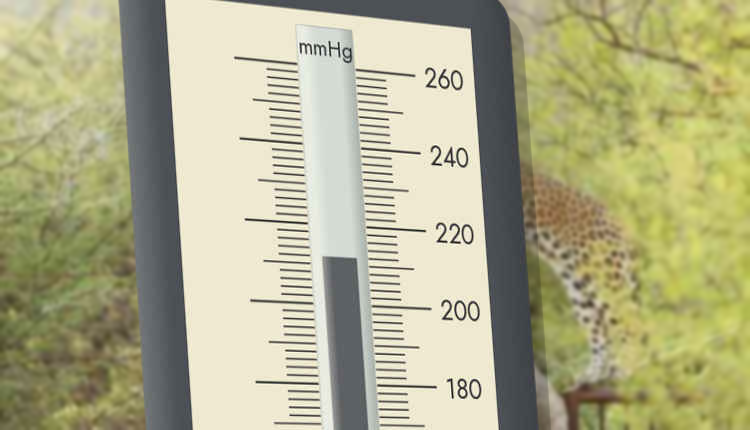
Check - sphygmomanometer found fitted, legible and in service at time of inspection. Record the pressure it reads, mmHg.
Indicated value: 212 mmHg
